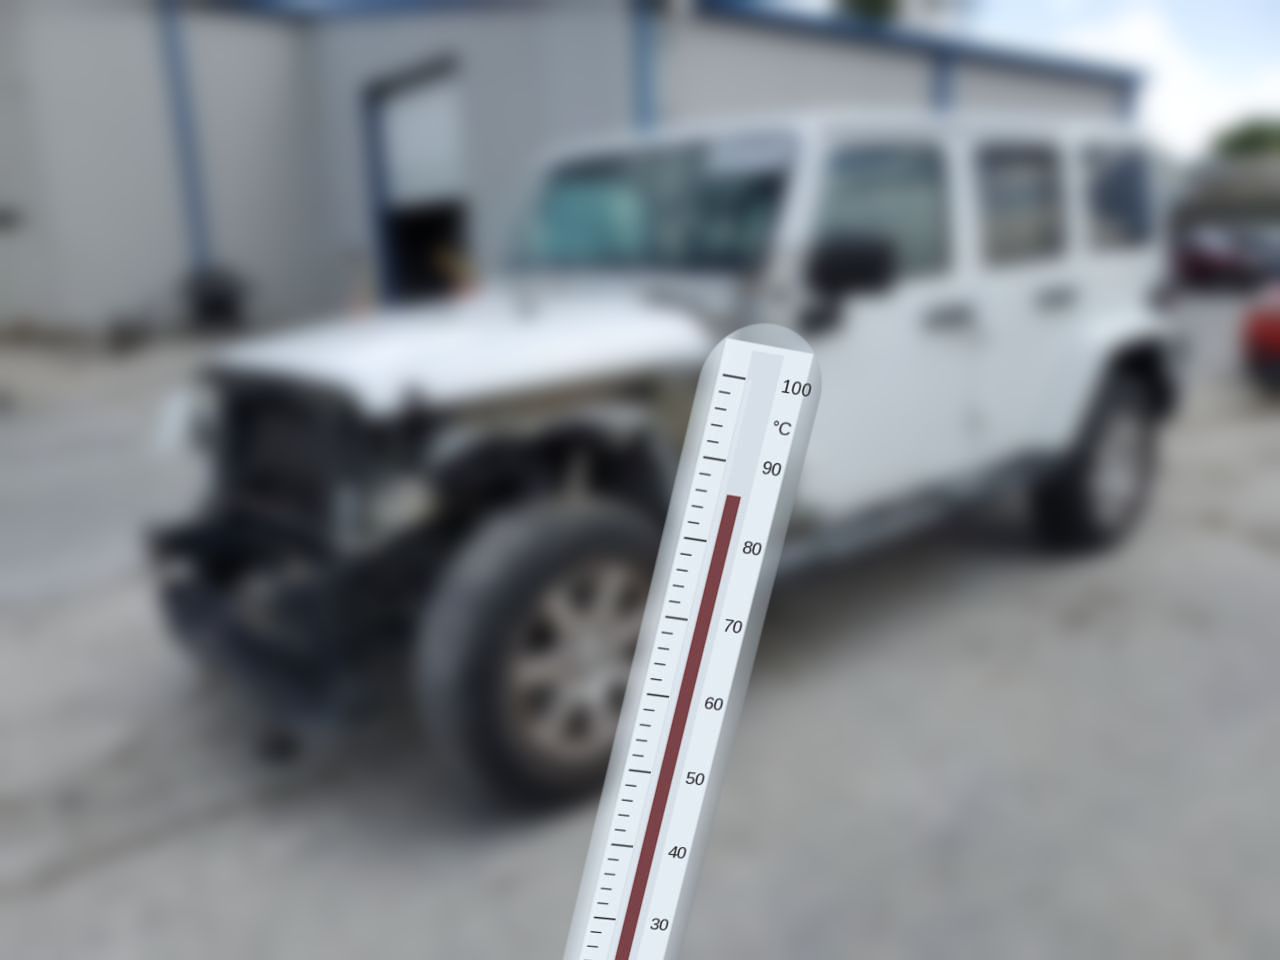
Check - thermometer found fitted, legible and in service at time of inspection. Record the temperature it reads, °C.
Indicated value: 86 °C
